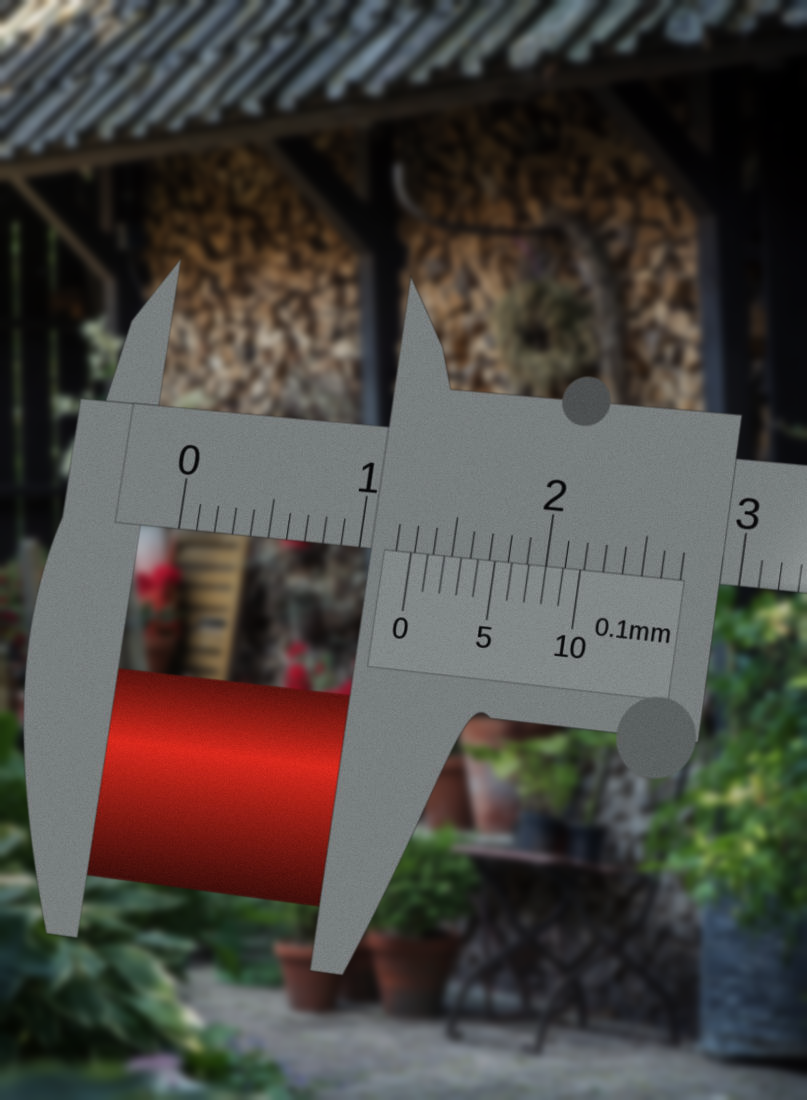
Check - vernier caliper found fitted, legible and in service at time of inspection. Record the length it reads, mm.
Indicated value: 12.8 mm
